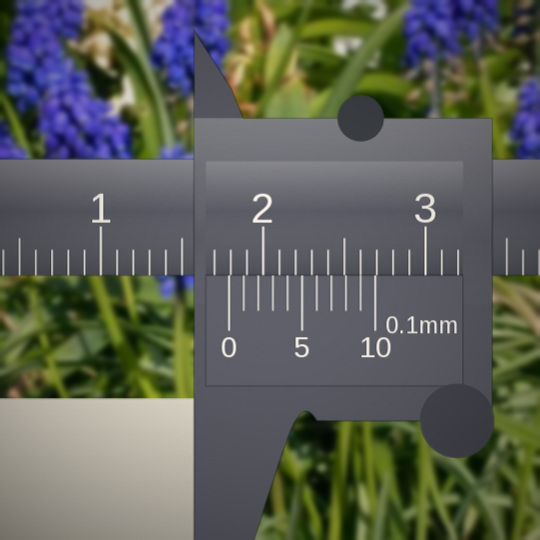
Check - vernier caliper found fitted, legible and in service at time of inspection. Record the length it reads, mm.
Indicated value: 17.9 mm
